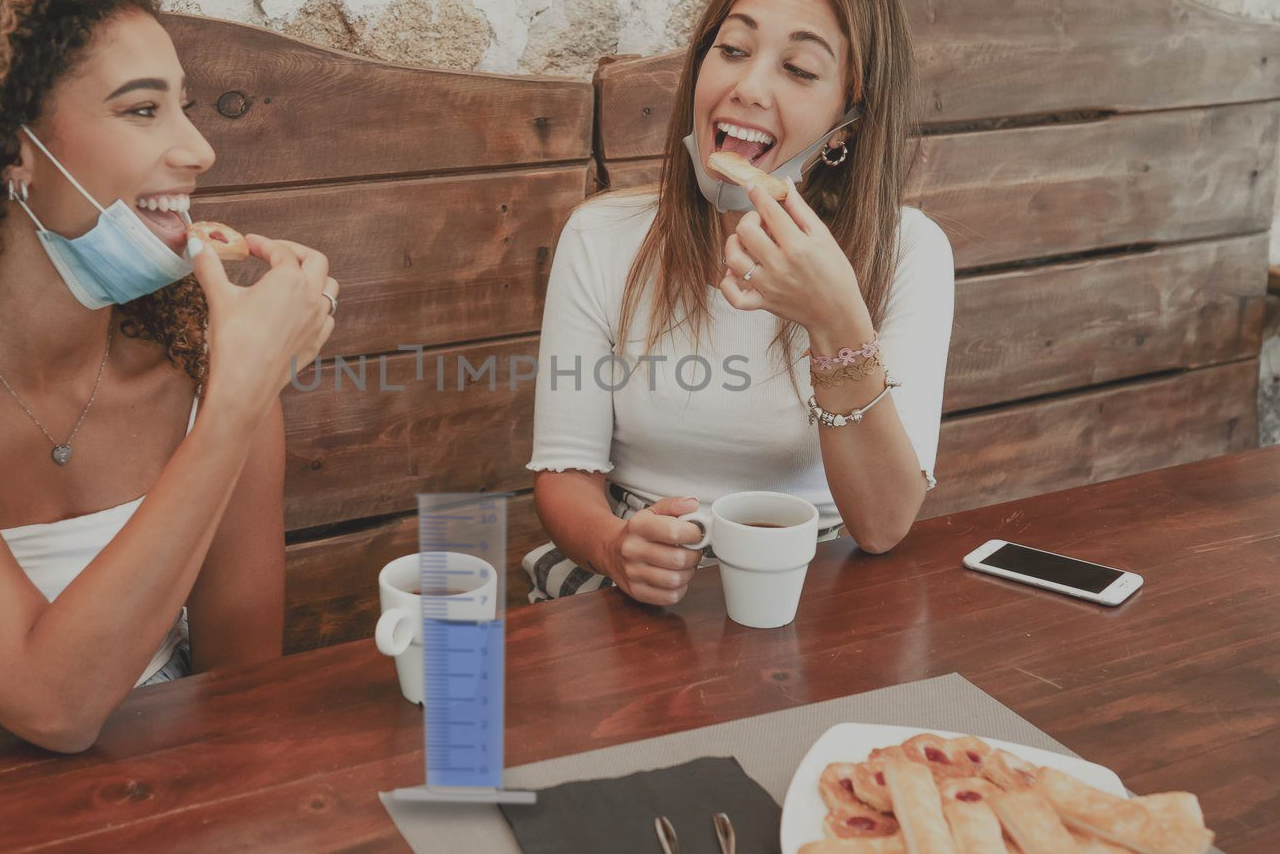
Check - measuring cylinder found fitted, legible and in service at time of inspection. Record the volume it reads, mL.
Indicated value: 6 mL
